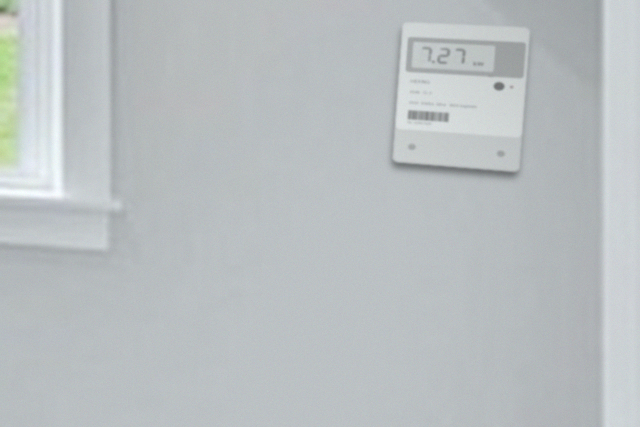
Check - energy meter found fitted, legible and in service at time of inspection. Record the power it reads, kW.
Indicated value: 7.27 kW
